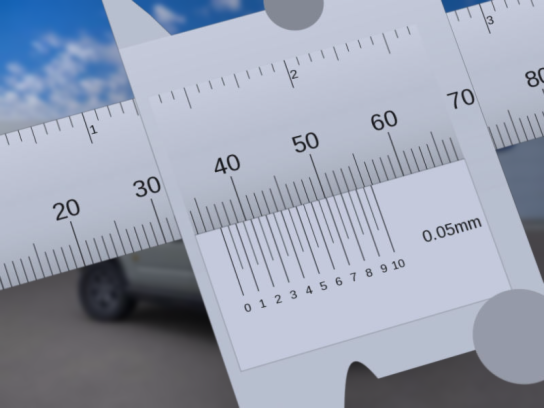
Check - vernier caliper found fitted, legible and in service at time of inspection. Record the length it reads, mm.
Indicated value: 36.8 mm
